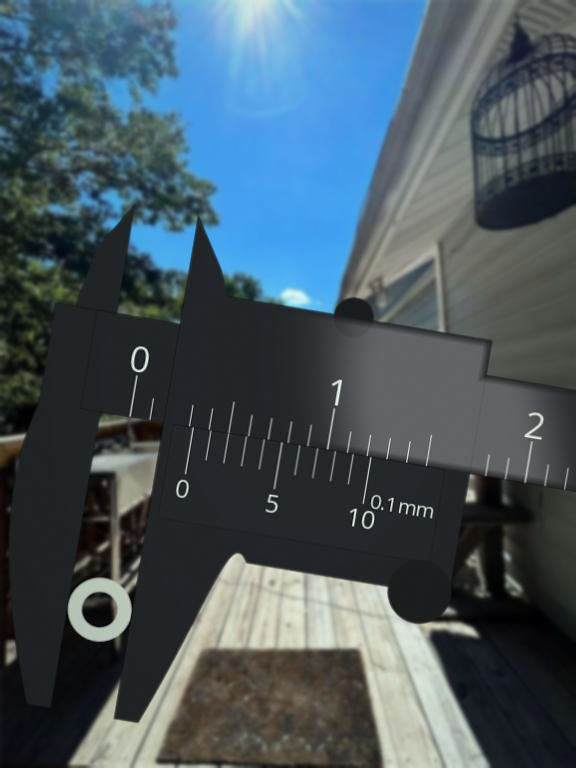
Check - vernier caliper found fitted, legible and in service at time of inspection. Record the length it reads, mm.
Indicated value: 3.2 mm
